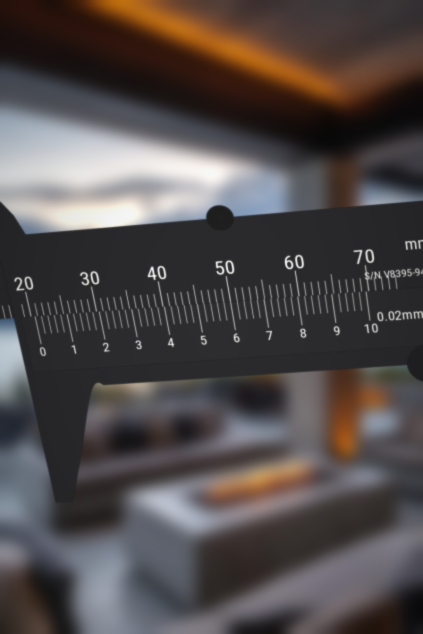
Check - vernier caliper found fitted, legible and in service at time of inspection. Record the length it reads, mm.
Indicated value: 20.6 mm
